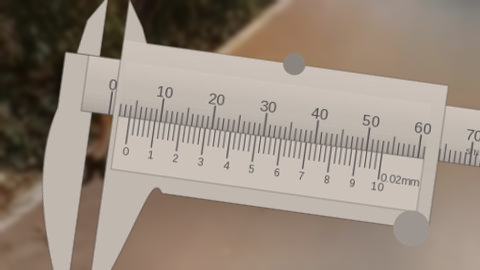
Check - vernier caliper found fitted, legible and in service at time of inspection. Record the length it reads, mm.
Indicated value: 4.0 mm
